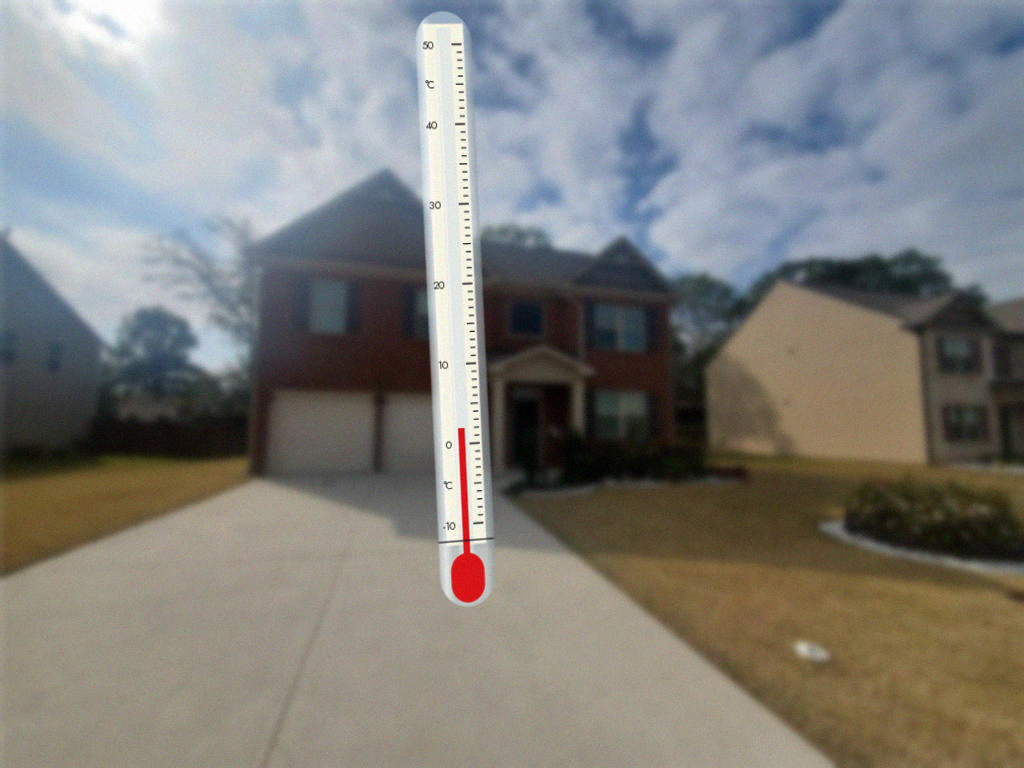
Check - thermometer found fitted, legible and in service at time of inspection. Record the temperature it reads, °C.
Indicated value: 2 °C
